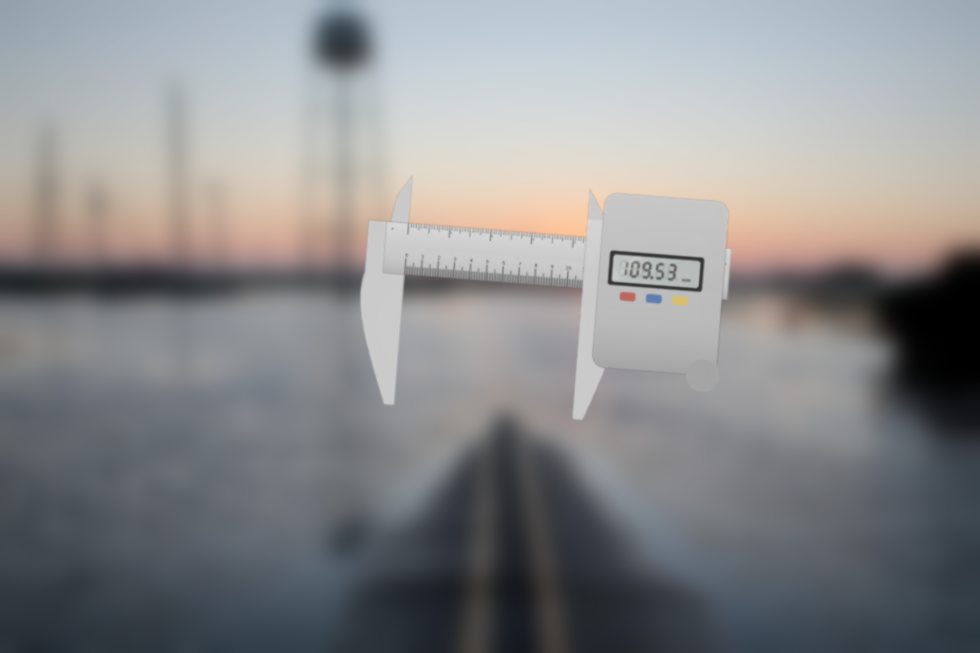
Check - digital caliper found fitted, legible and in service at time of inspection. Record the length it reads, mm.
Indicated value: 109.53 mm
